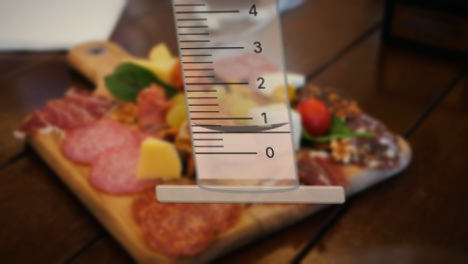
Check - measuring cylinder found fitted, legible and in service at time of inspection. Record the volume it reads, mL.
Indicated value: 0.6 mL
